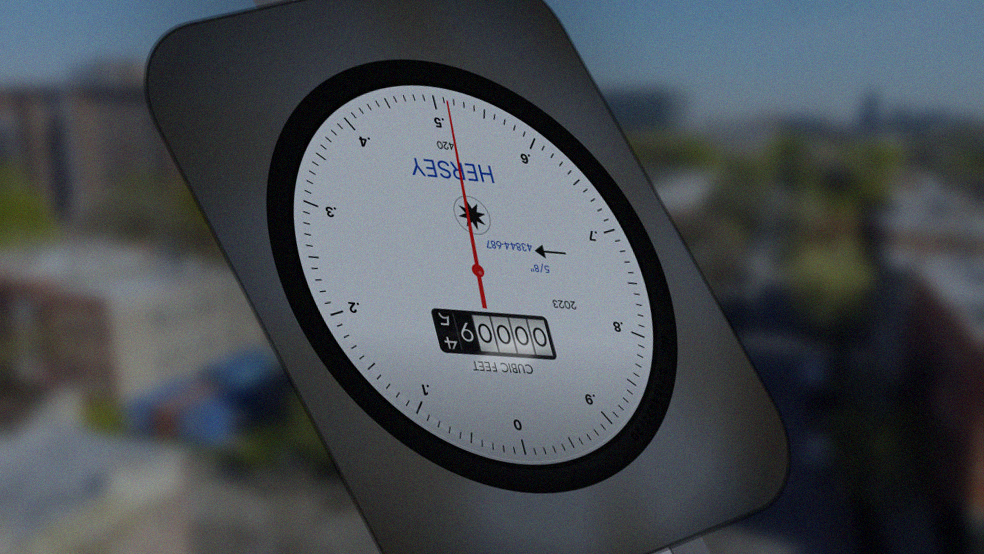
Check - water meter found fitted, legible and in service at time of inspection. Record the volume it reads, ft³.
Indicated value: 94.51 ft³
